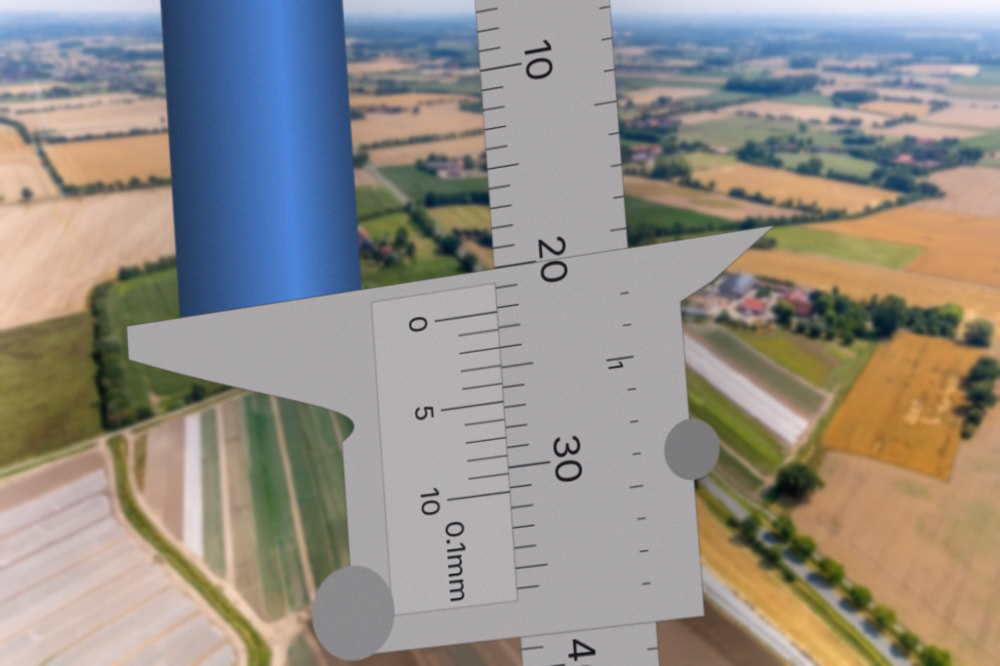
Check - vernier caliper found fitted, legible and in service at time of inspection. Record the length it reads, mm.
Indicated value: 22.2 mm
